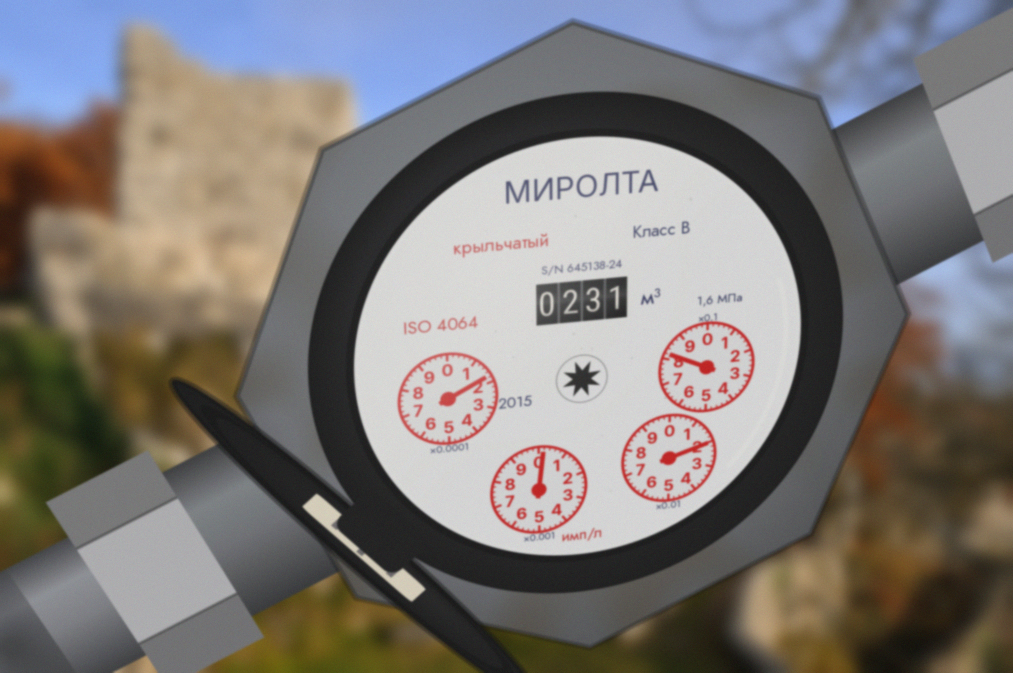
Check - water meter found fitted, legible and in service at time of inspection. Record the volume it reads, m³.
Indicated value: 231.8201 m³
